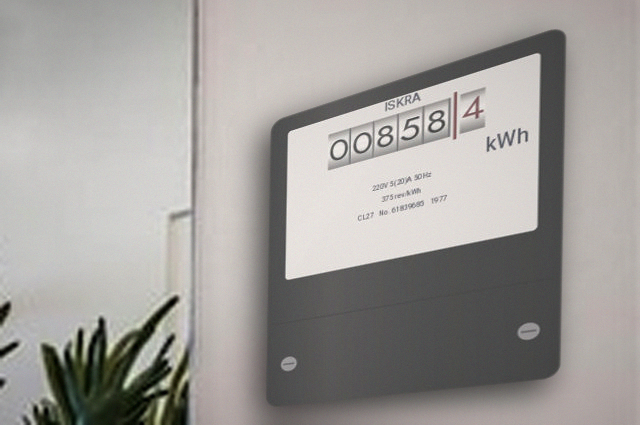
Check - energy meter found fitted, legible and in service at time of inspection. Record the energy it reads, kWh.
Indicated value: 858.4 kWh
